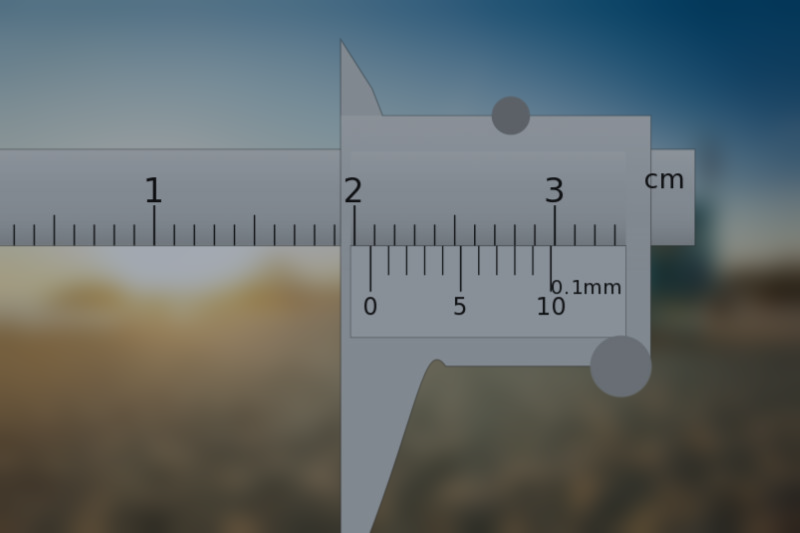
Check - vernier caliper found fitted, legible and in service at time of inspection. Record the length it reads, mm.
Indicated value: 20.8 mm
